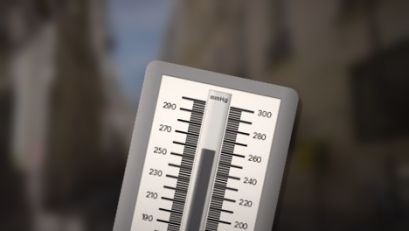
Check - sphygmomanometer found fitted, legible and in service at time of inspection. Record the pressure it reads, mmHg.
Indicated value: 260 mmHg
